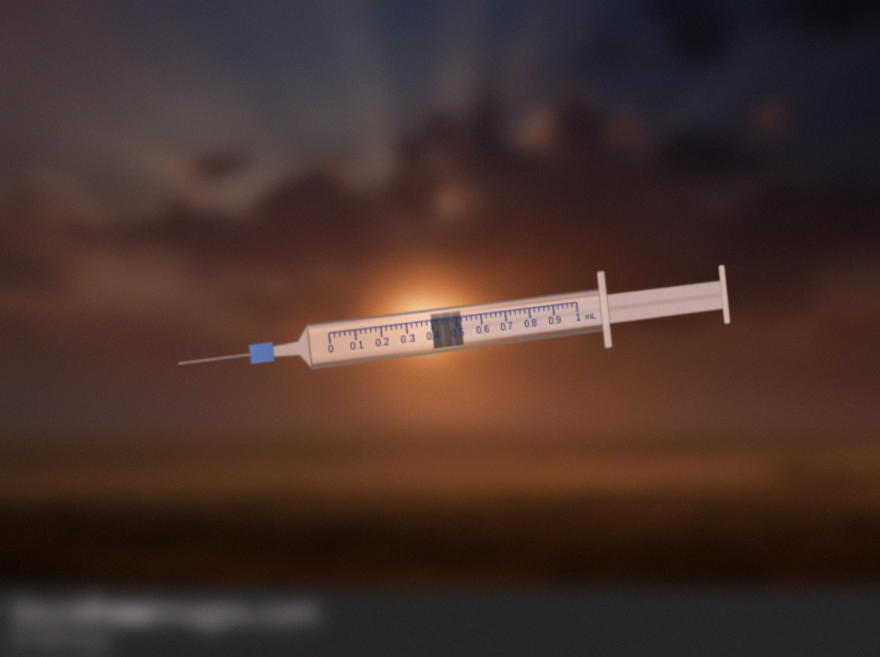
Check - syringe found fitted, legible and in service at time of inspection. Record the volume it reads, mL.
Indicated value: 0.4 mL
